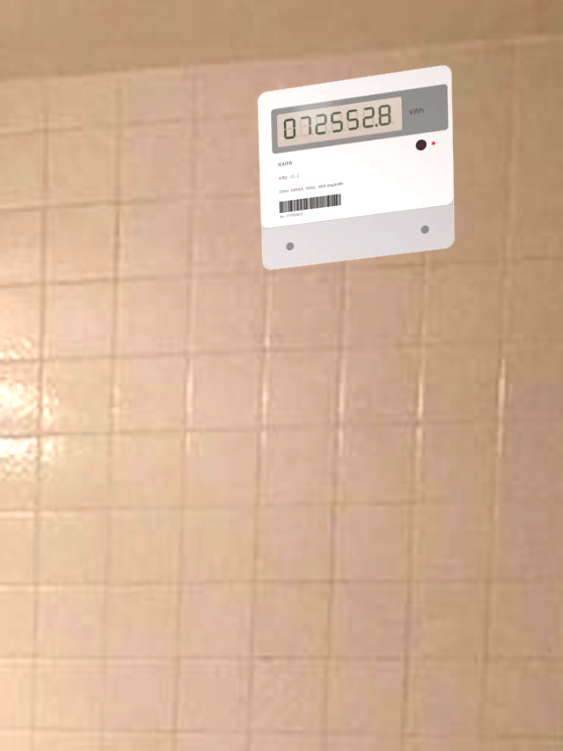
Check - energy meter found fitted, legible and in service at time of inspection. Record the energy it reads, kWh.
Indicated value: 72552.8 kWh
